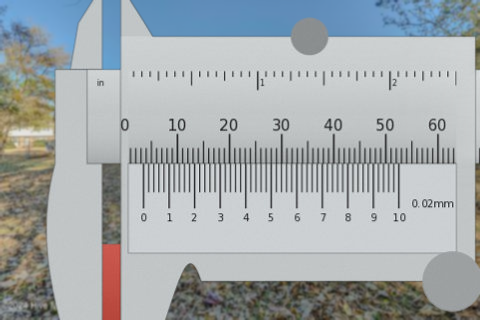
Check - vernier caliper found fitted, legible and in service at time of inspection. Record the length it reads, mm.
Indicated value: 3.5 mm
